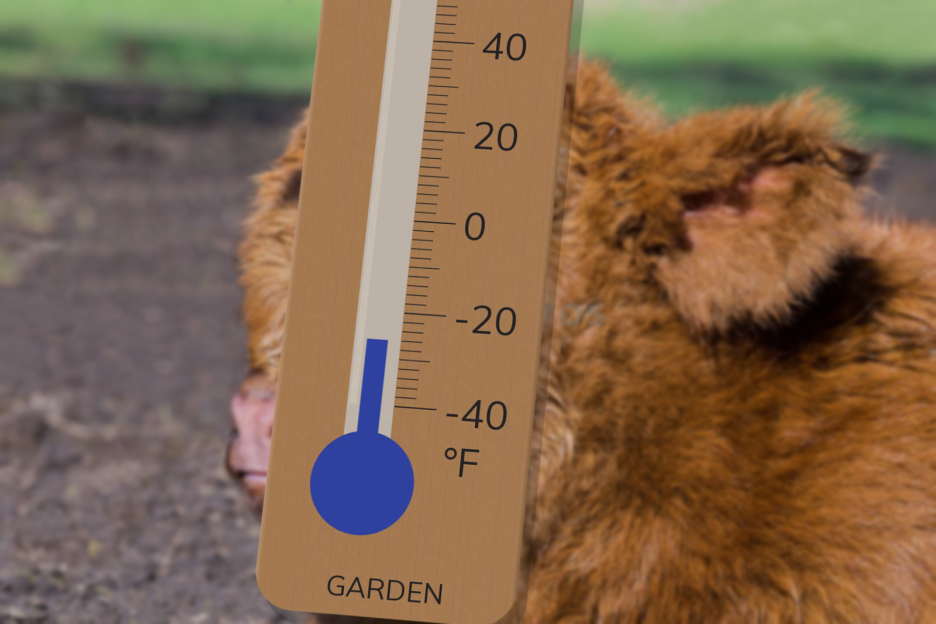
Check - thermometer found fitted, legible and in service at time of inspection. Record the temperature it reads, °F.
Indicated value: -26 °F
